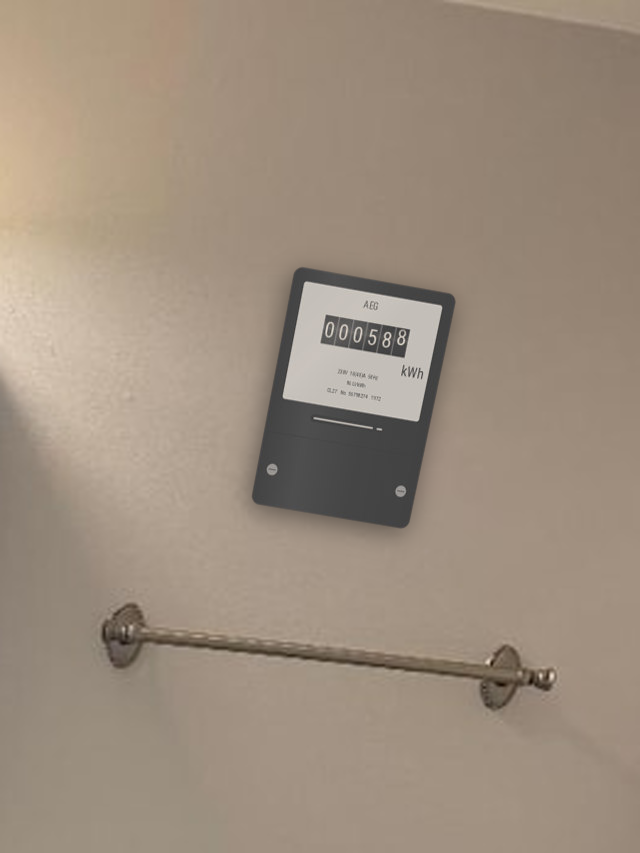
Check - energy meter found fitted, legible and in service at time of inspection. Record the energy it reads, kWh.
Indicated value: 588 kWh
